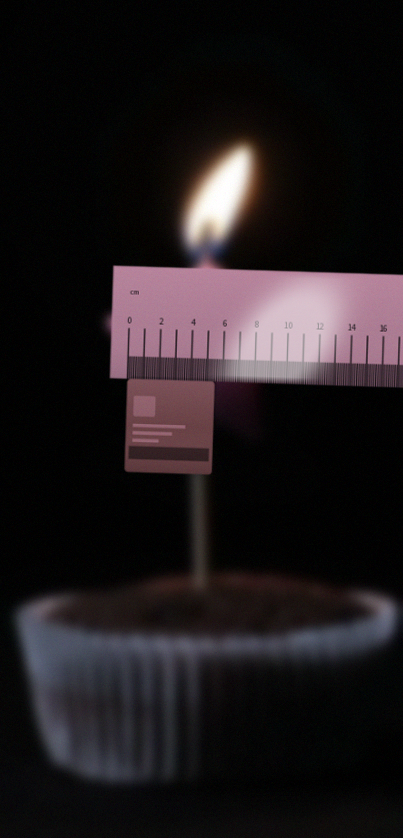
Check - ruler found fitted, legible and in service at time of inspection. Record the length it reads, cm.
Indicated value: 5.5 cm
